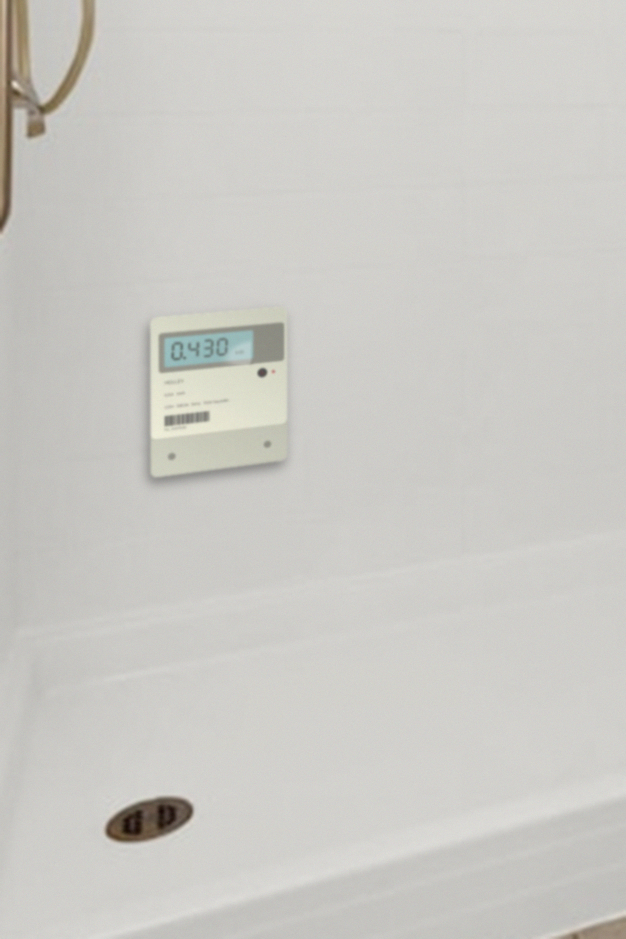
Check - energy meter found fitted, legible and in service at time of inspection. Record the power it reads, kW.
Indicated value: 0.430 kW
